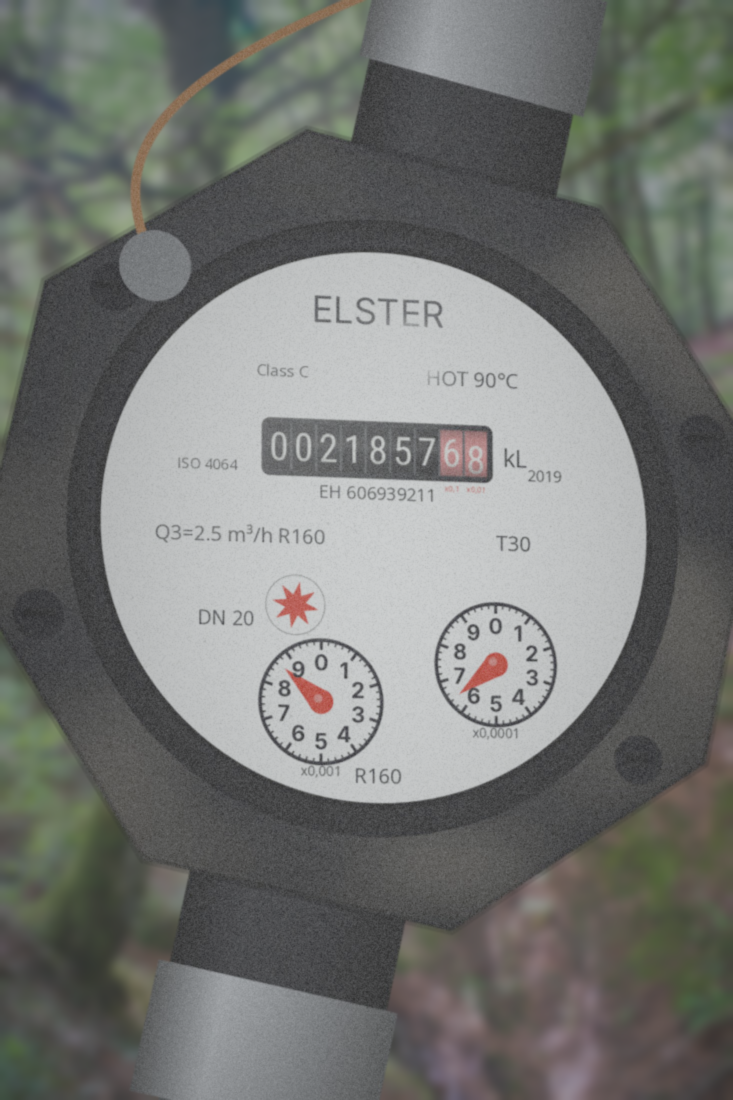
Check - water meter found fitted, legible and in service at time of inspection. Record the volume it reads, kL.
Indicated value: 21857.6786 kL
